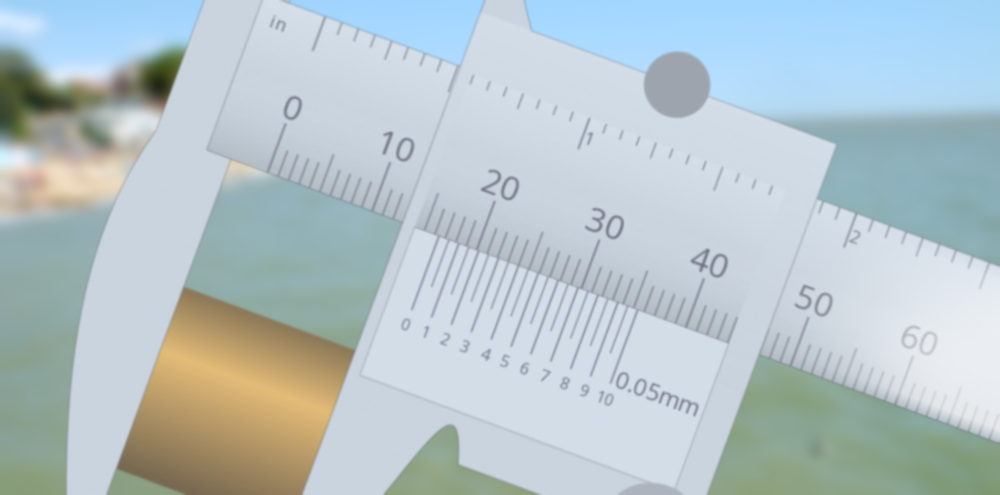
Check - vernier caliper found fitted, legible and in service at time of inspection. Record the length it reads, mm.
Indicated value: 16.4 mm
